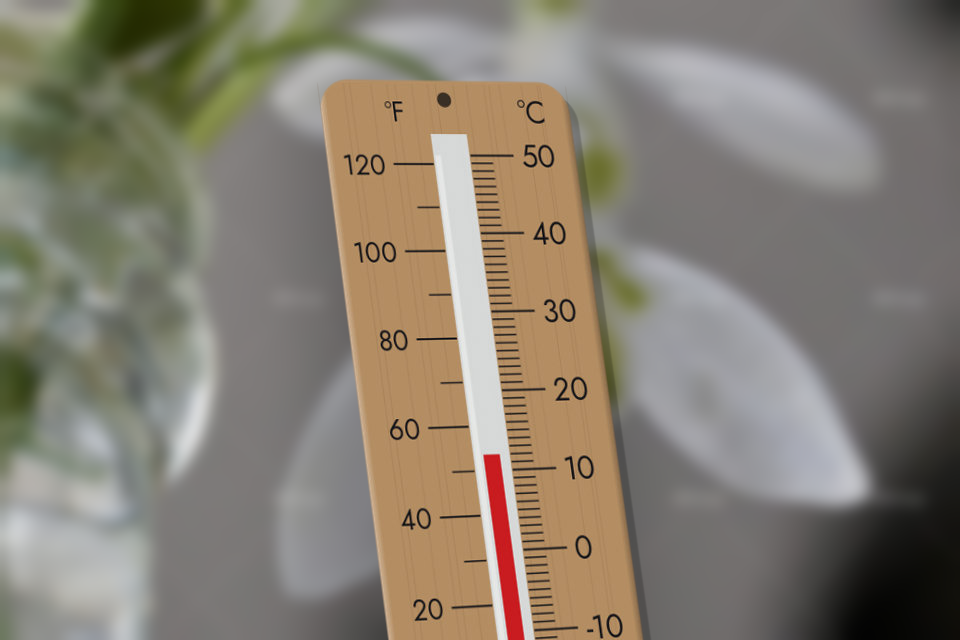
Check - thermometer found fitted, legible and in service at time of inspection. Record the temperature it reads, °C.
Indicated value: 12 °C
